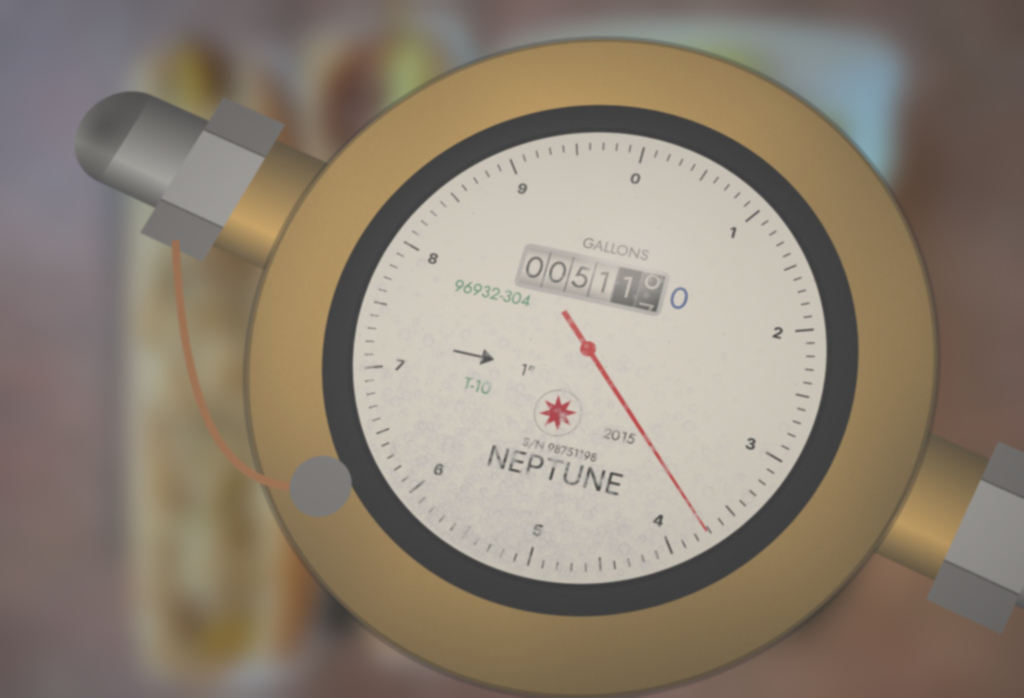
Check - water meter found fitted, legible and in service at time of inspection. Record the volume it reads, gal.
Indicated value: 51163.7 gal
